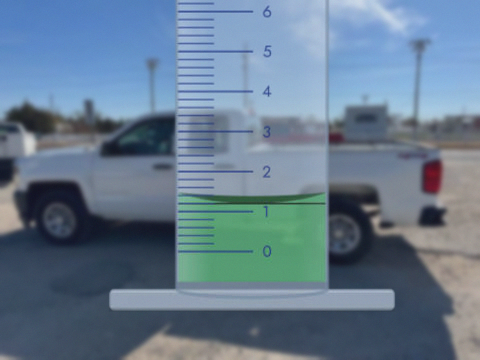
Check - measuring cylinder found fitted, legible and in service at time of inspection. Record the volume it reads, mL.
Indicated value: 1.2 mL
